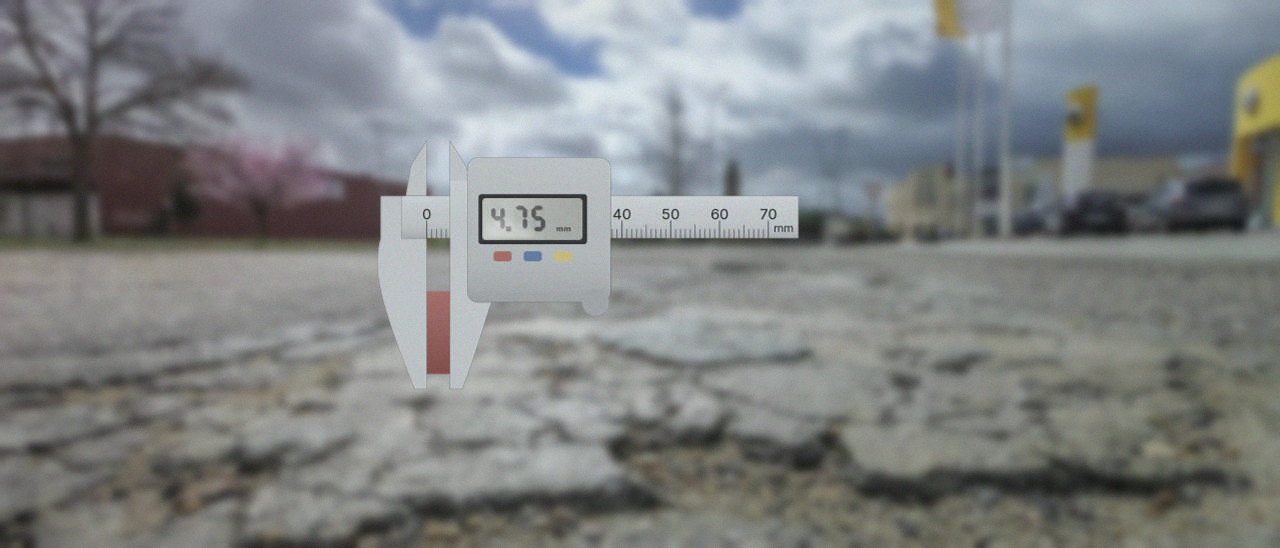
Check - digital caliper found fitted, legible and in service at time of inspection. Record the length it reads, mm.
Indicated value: 4.75 mm
